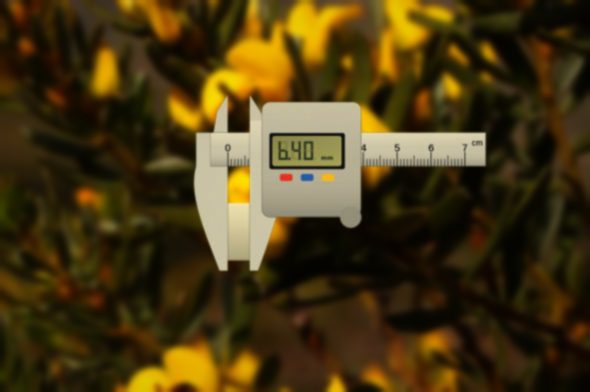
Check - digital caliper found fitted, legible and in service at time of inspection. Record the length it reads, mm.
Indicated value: 6.40 mm
